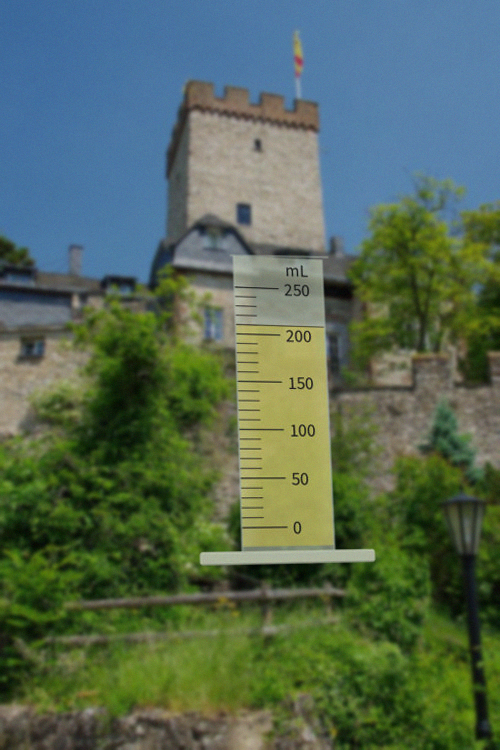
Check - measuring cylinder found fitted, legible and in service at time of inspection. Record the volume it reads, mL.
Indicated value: 210 mL
